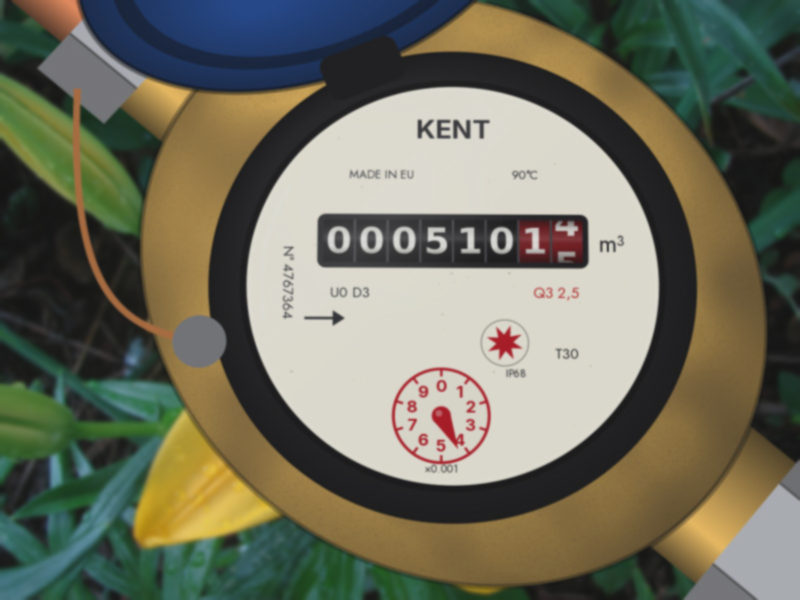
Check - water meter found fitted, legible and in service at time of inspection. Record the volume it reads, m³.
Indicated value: 510.144 m³
